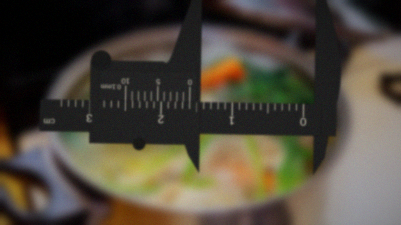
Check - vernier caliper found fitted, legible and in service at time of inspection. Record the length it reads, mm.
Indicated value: 16.0 mm
